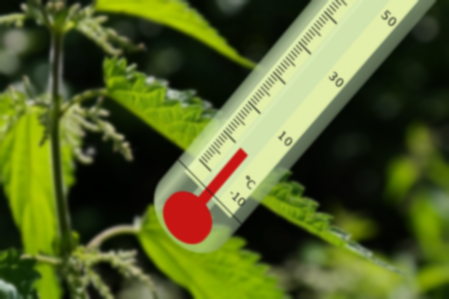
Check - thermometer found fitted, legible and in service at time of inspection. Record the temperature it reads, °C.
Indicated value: 0 °C
